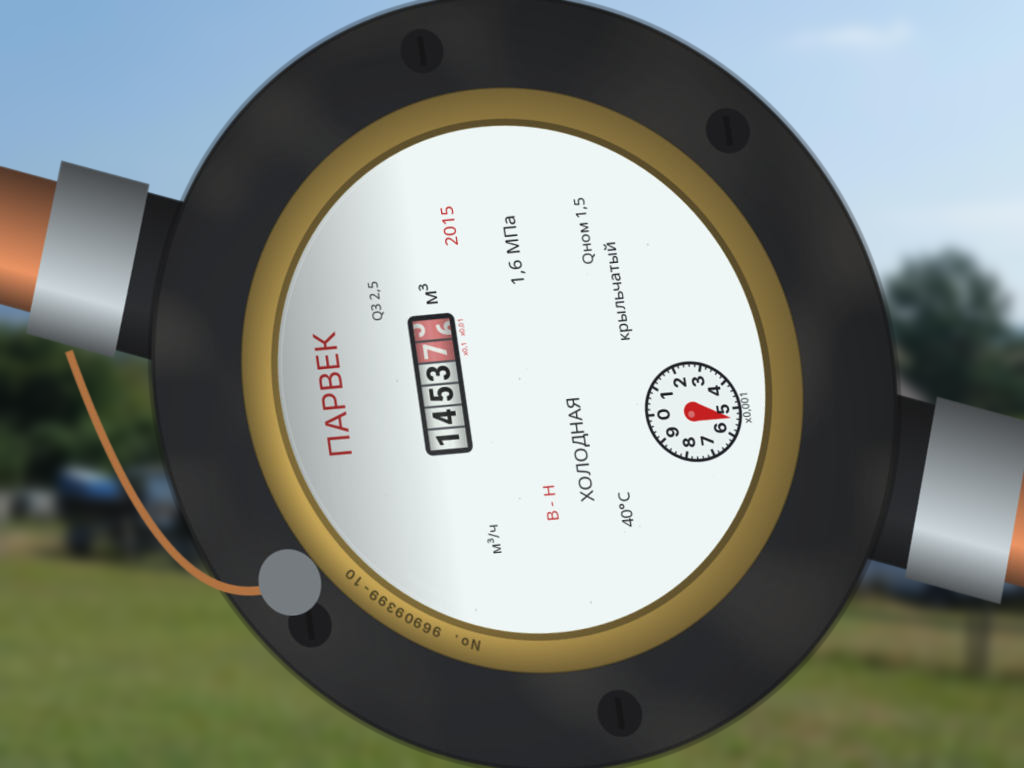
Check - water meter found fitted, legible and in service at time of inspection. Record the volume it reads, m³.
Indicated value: 1453.755 m³
